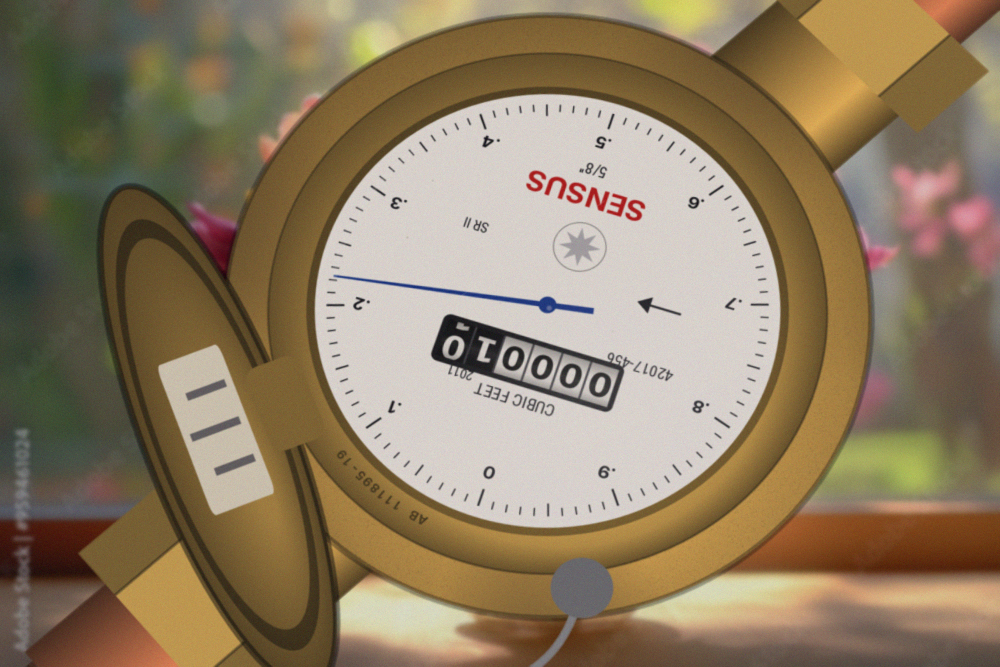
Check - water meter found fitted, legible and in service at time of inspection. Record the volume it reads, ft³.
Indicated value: 10.22 ft³
